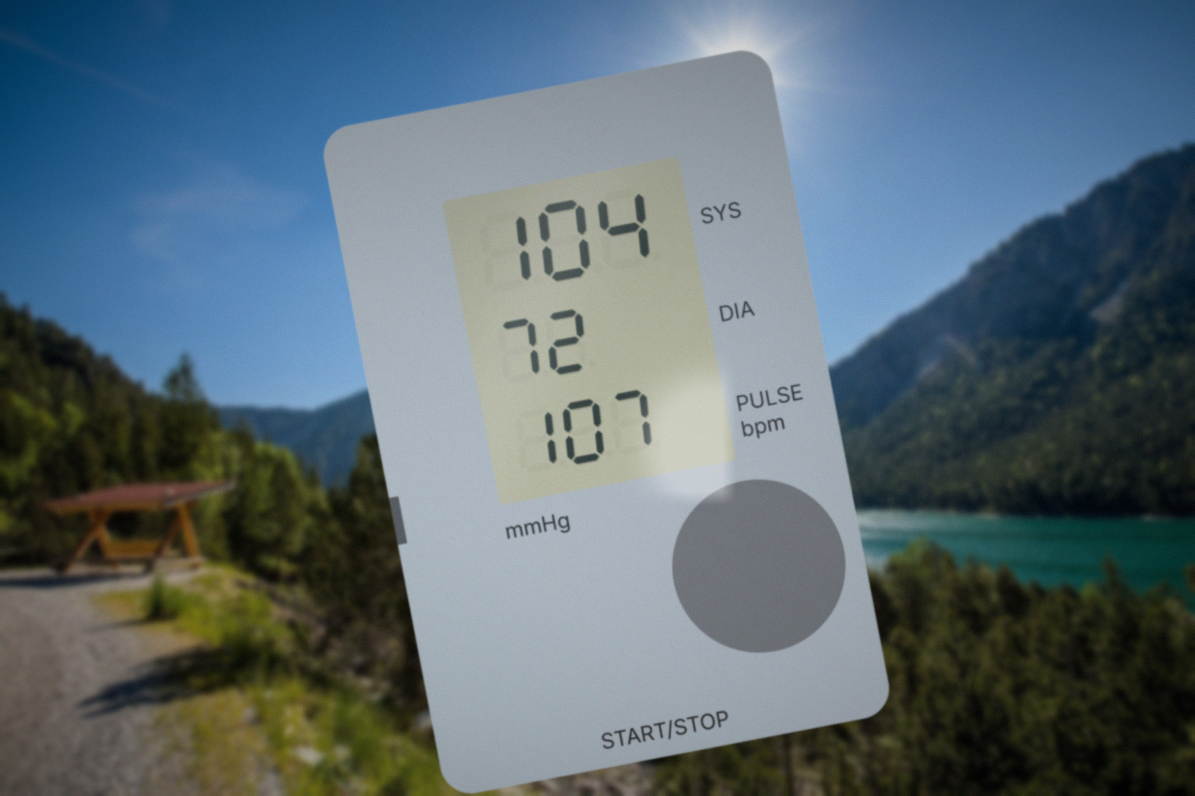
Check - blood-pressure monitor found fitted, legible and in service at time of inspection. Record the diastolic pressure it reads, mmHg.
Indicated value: 72 mmHg
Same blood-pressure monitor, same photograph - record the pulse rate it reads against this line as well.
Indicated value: 107 bpm
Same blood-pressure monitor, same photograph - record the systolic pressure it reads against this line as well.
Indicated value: 104 mmHg
